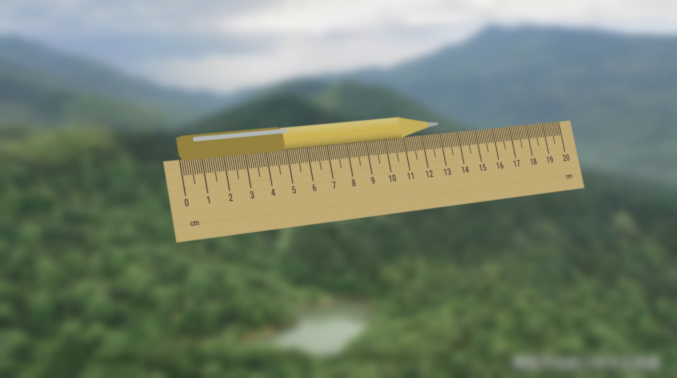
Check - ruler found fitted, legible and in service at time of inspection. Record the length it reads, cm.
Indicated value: 13 cm
